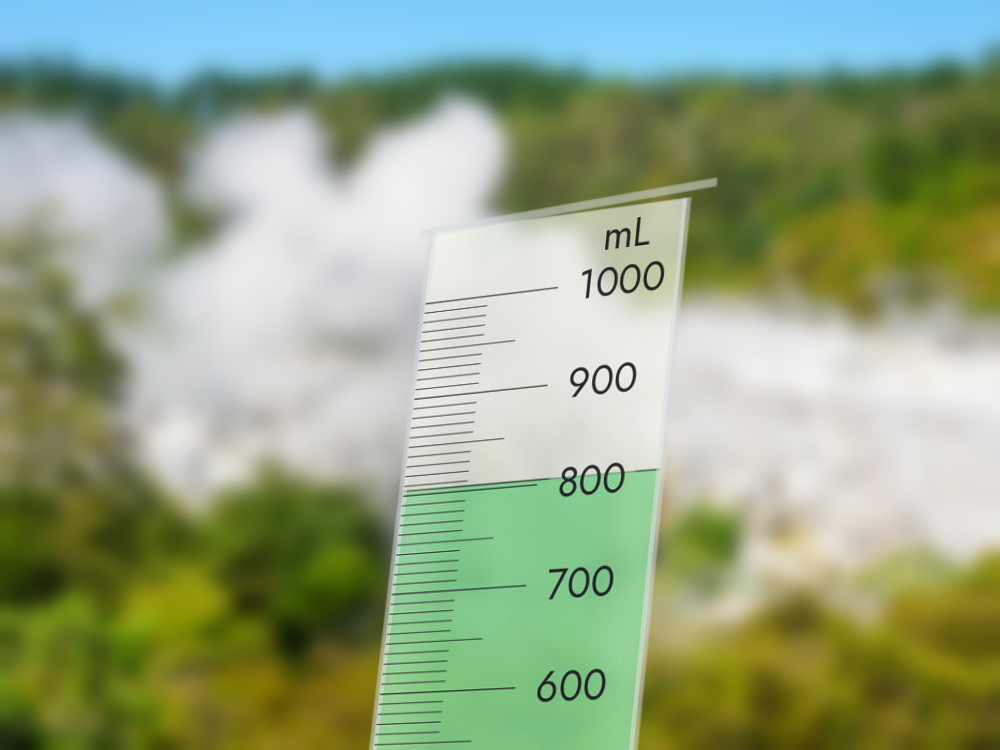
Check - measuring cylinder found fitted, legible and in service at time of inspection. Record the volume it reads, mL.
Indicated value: 805 mL
